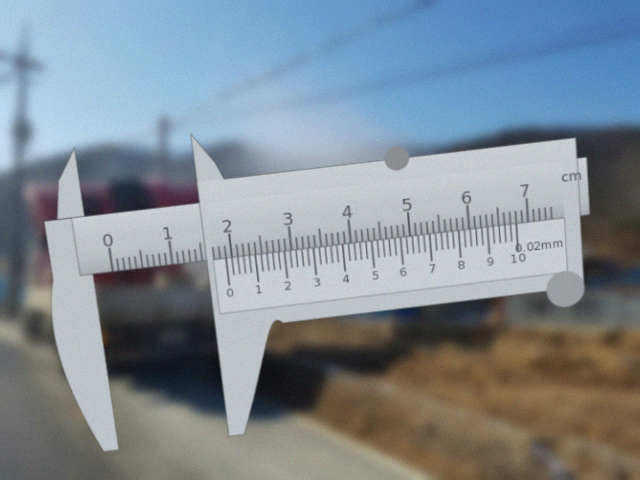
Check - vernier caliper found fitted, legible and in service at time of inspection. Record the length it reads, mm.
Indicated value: 19.0 mm
